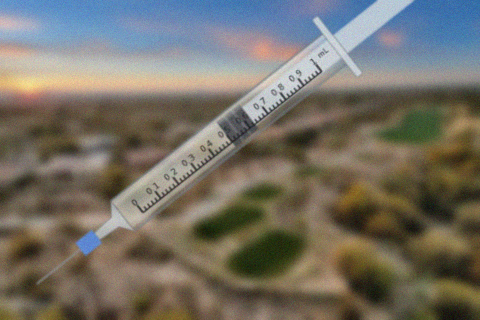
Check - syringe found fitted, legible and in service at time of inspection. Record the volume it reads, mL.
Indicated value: 0.5 mL
